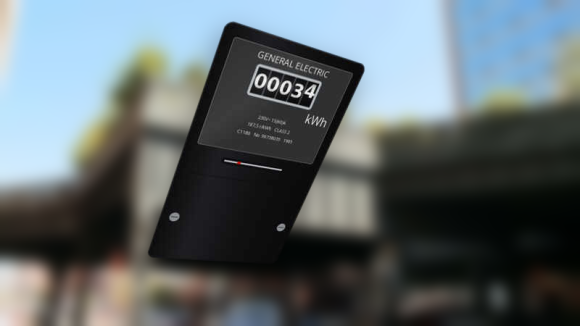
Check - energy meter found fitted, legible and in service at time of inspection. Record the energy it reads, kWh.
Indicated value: 34 kWh
